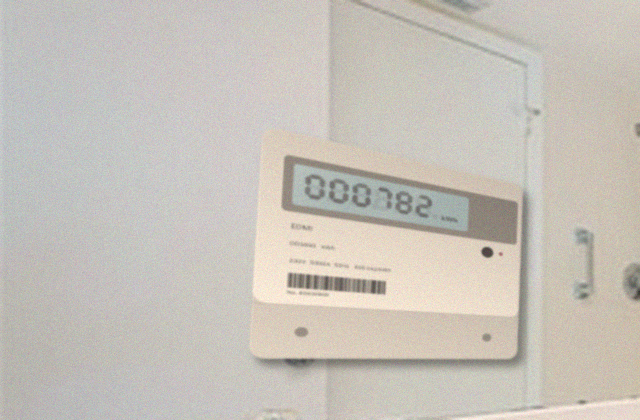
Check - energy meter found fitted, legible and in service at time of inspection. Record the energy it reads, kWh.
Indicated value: 782 kWh
